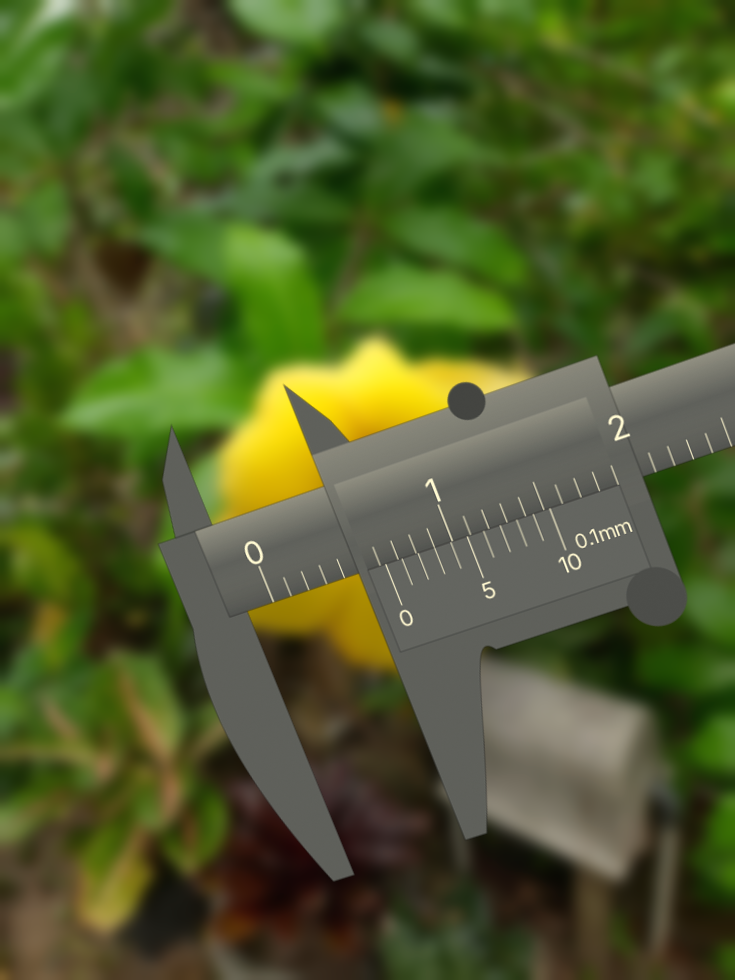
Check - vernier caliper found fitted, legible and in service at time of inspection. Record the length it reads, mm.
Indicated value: 6.3 mm
